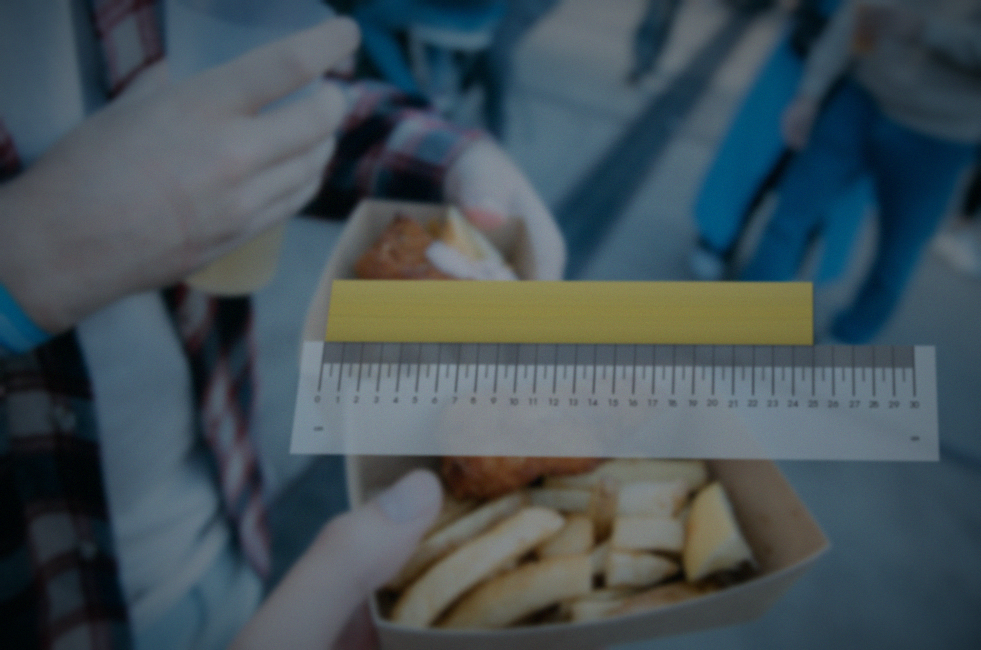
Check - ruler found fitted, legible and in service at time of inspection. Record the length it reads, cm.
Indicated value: 25 cm
